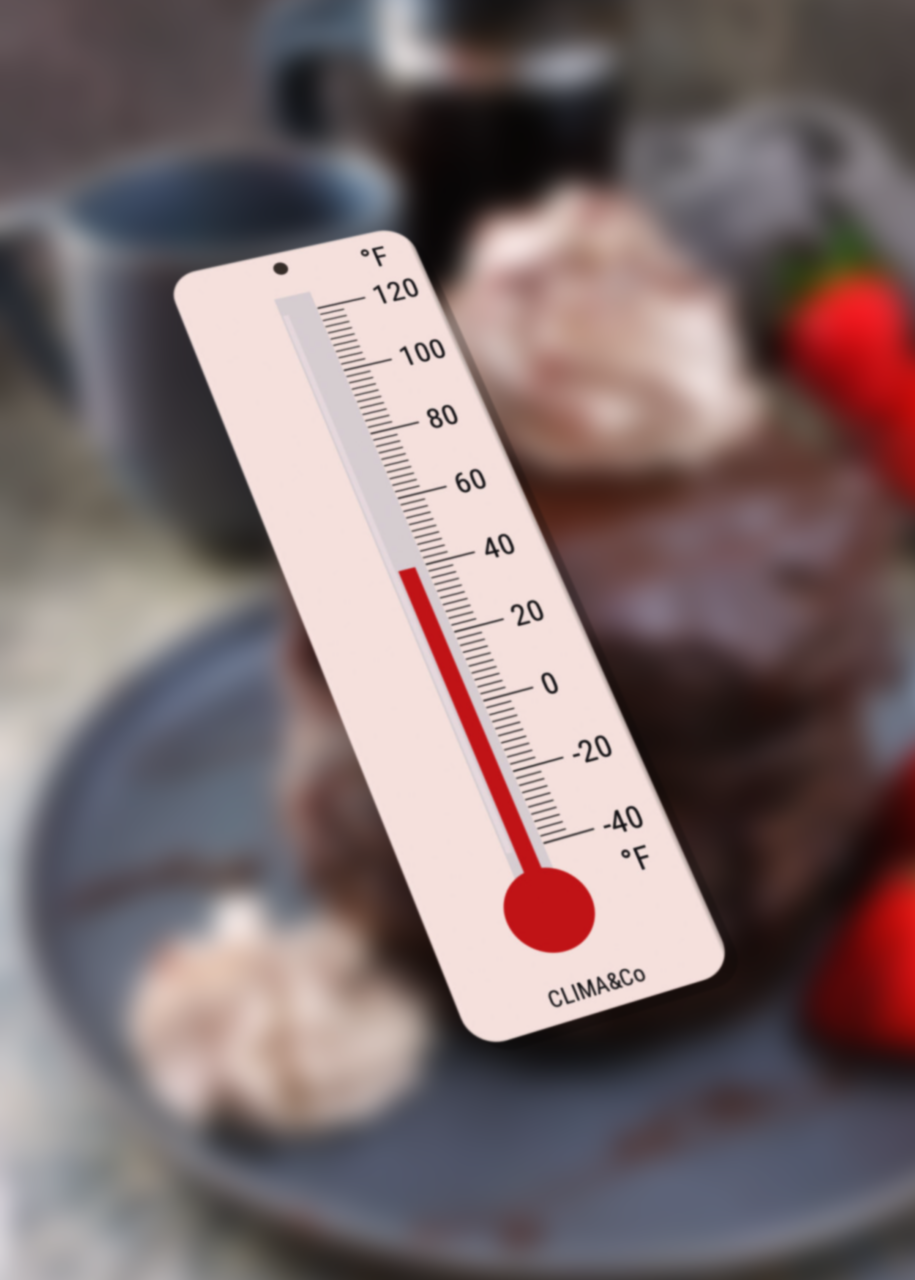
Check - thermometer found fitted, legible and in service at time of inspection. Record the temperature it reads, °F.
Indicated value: 40 °F
